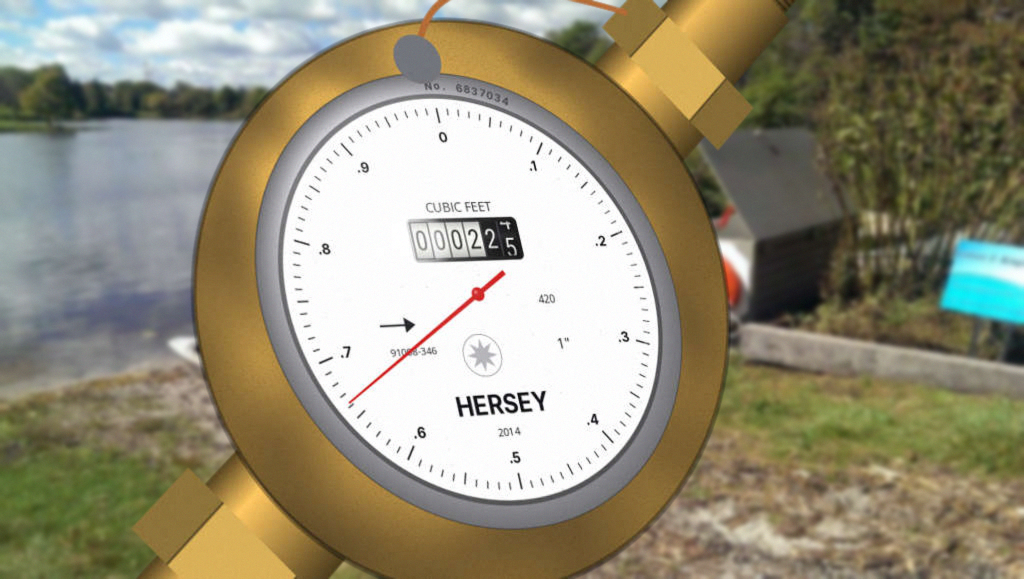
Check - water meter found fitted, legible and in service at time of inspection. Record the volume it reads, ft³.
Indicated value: 224.66 ft³
